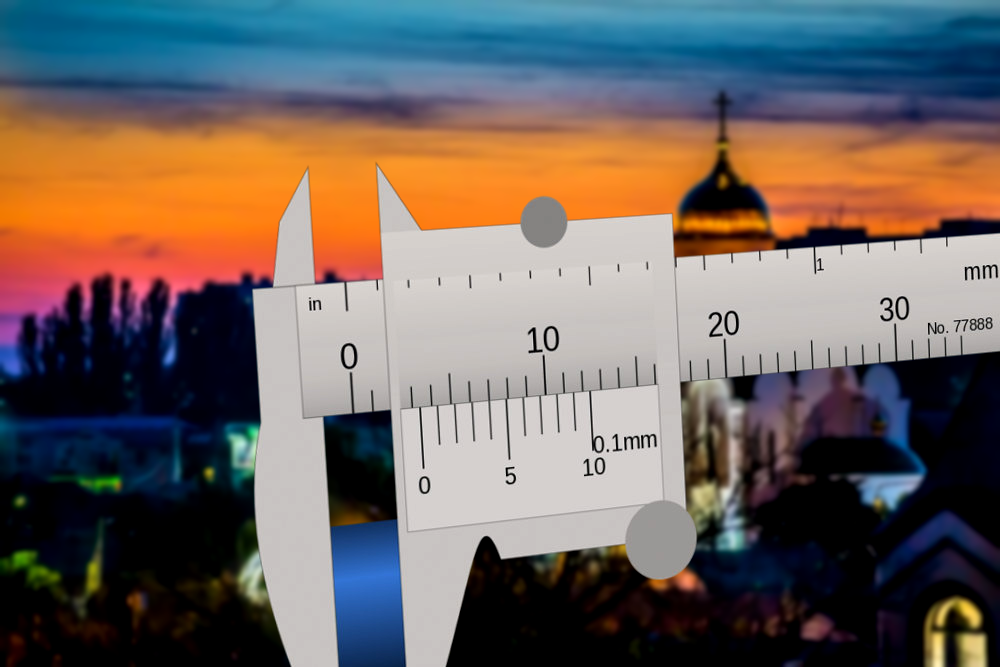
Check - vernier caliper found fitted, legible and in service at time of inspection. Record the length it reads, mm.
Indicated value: 3.4 mm
